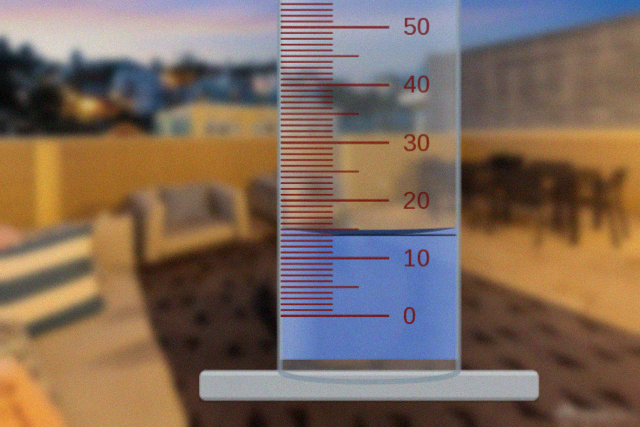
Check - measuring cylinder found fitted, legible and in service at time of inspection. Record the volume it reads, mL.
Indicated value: 14 mL
